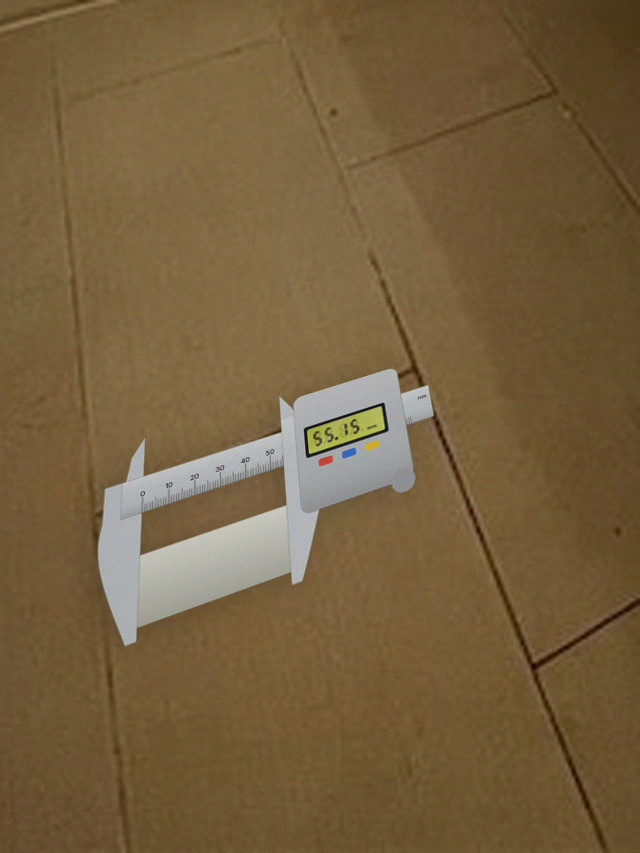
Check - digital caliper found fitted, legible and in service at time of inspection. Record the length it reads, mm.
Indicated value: 55.15 mm
